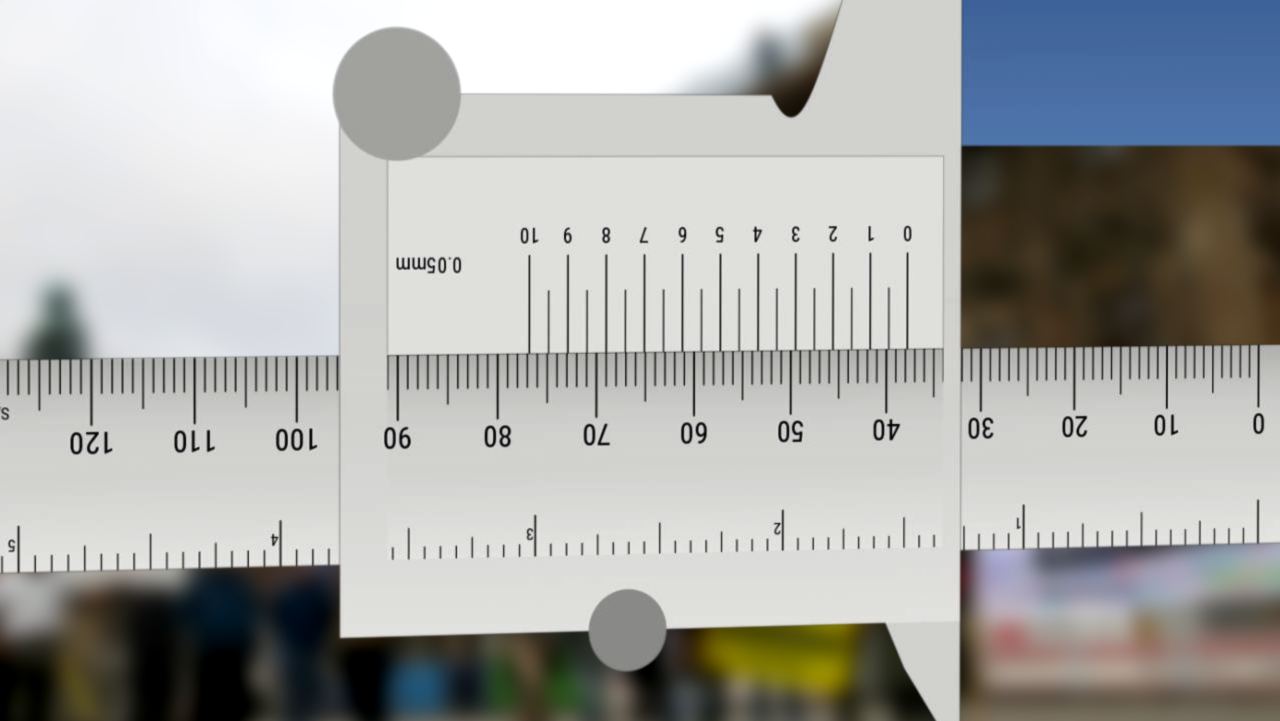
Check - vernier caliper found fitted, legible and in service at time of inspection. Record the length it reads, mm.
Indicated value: 37.8 mm
